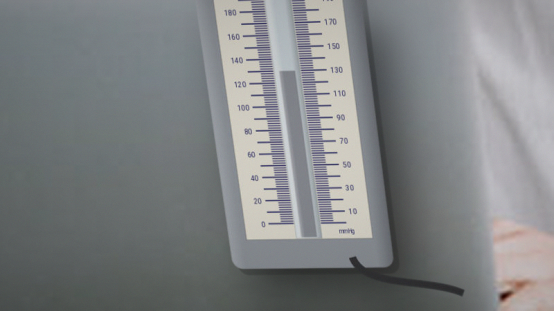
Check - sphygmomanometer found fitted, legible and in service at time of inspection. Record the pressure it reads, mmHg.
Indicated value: 130 mmHg
